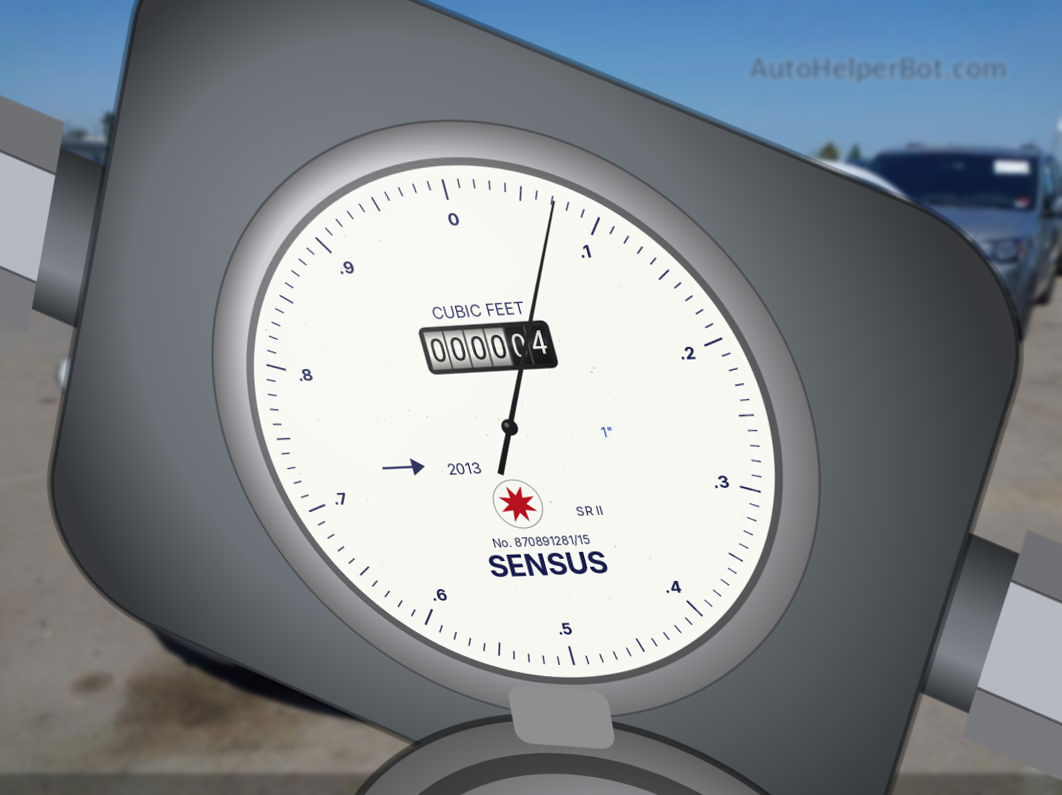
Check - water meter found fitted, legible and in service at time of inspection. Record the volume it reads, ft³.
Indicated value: 4.07 ft³
